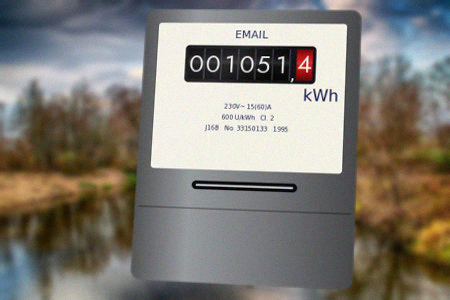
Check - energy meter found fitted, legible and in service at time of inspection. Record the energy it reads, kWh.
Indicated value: 1051.4 kWh
